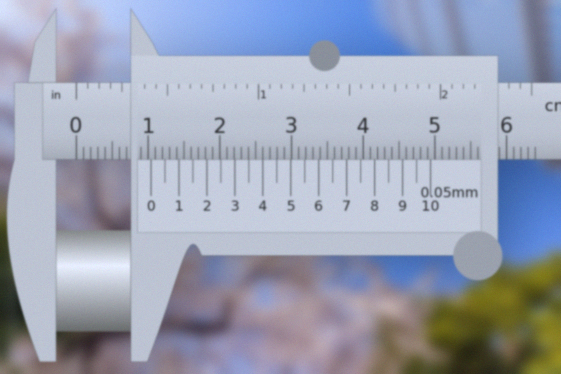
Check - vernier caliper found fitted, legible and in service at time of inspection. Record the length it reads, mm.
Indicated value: 10.4 mm
